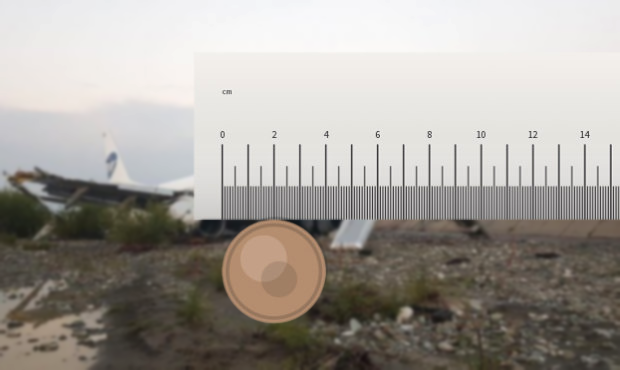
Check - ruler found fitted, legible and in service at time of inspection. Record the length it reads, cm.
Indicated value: 4 cm
